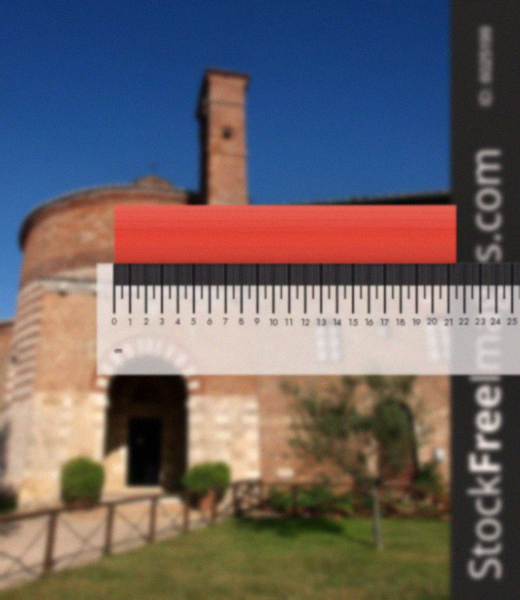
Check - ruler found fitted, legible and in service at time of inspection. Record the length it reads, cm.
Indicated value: 21.5 cm
